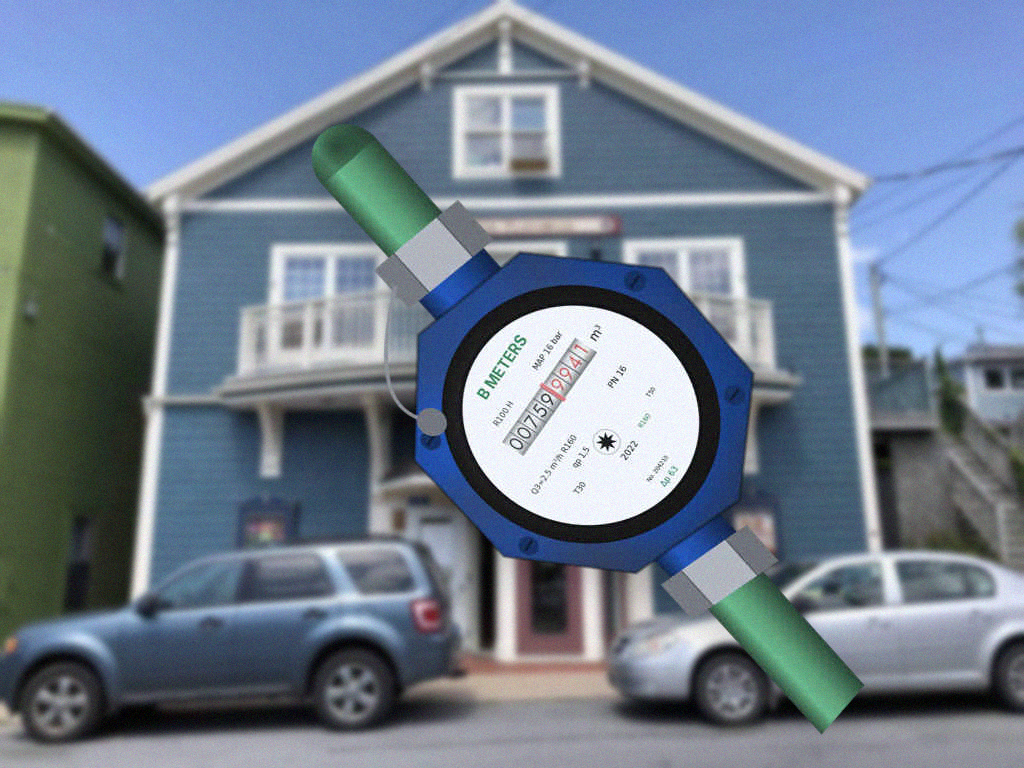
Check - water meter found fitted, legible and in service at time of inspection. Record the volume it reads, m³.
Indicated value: 759.9941 m³
